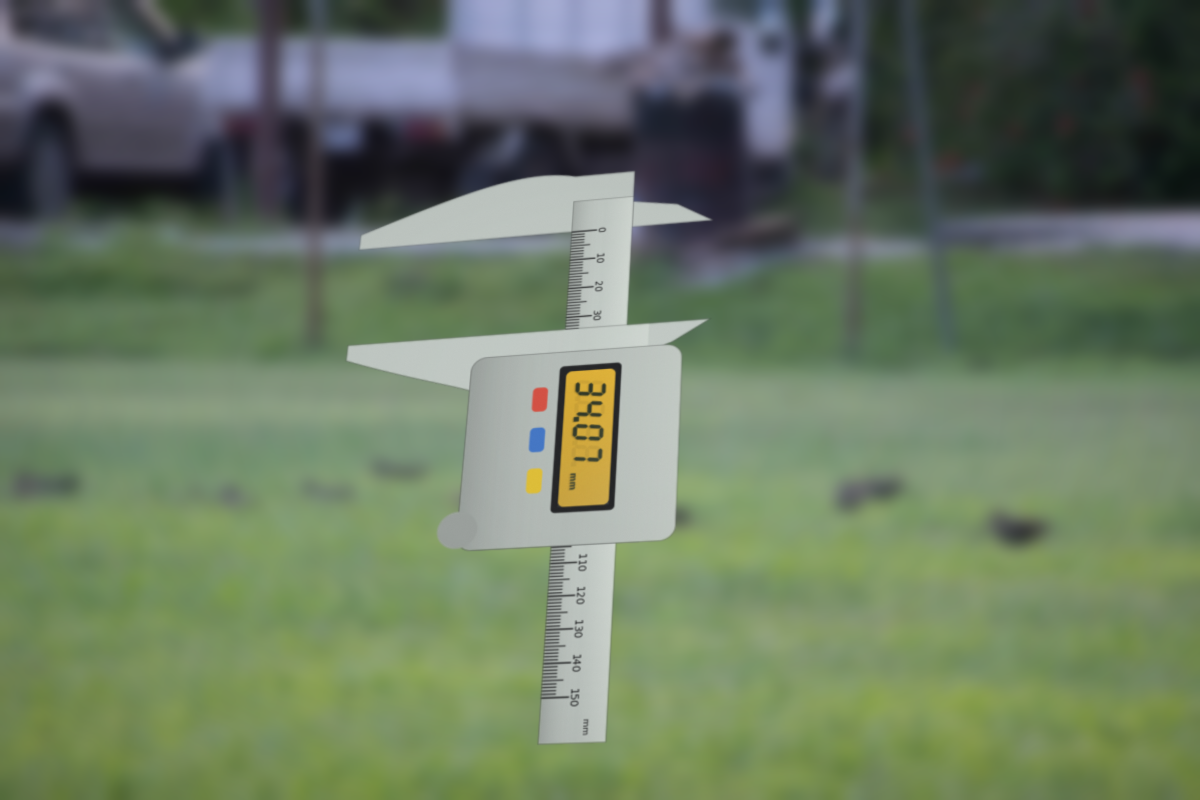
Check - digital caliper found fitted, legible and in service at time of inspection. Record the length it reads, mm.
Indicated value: 34.07 mm
